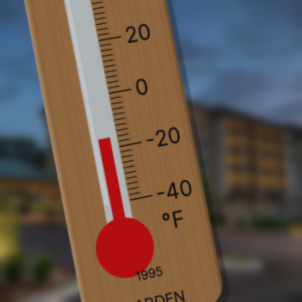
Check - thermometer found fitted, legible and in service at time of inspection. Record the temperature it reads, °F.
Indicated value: -16 °F
